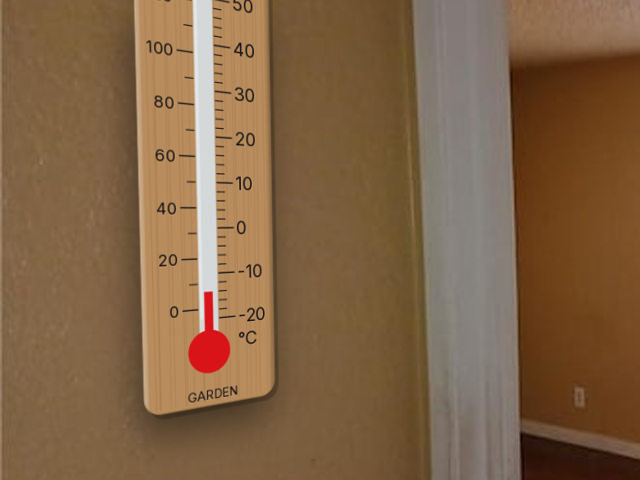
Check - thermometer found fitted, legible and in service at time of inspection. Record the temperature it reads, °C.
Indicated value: -14 °C
